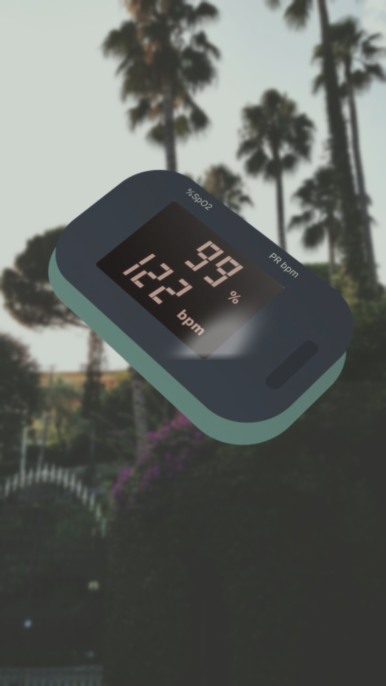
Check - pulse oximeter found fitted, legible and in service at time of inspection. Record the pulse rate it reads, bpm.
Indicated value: 122 bpm
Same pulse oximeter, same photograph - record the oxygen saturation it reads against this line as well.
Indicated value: 99 %
